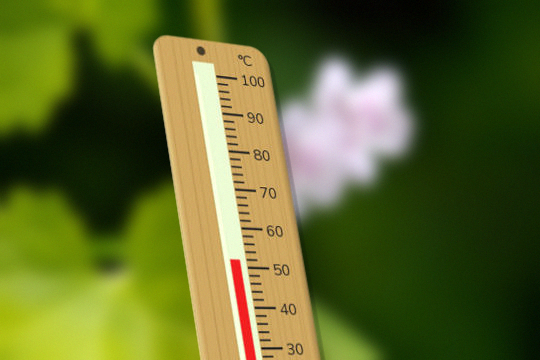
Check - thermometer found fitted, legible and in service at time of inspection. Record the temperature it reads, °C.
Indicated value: 52 °C
